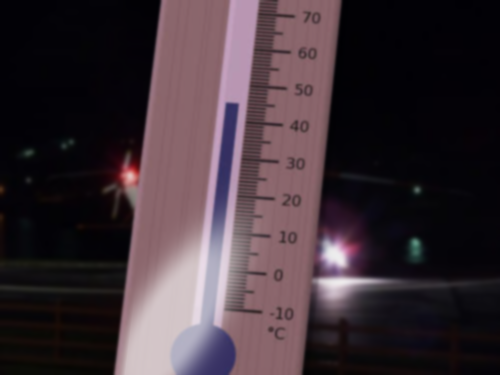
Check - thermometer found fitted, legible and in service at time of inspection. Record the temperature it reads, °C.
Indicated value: 45 °C
